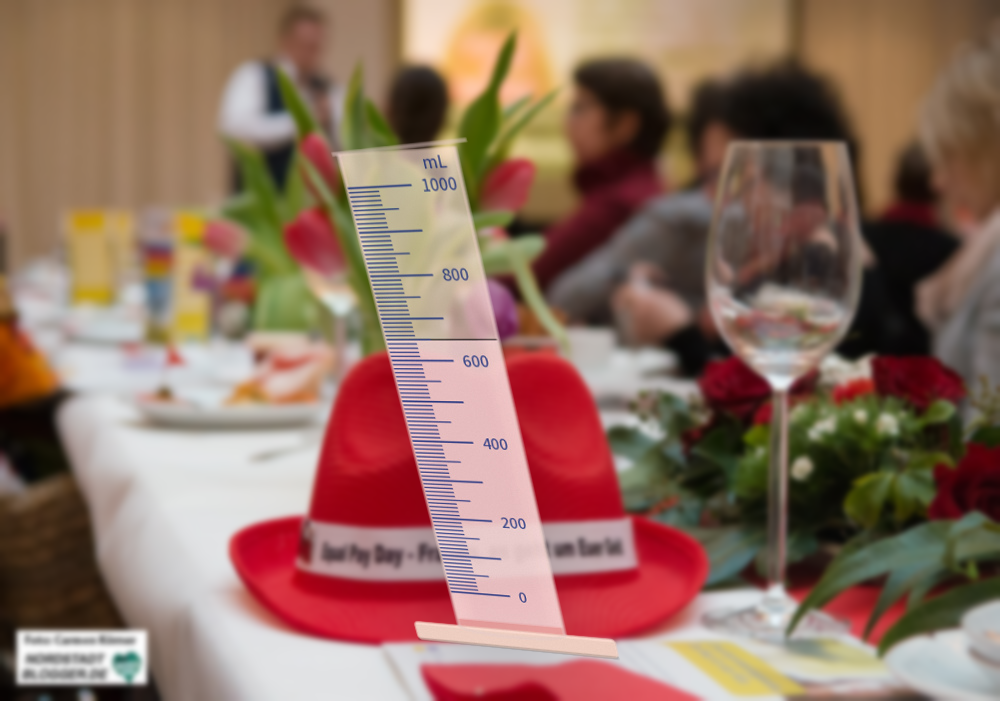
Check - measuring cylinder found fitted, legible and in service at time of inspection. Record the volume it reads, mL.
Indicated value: 650 mL
